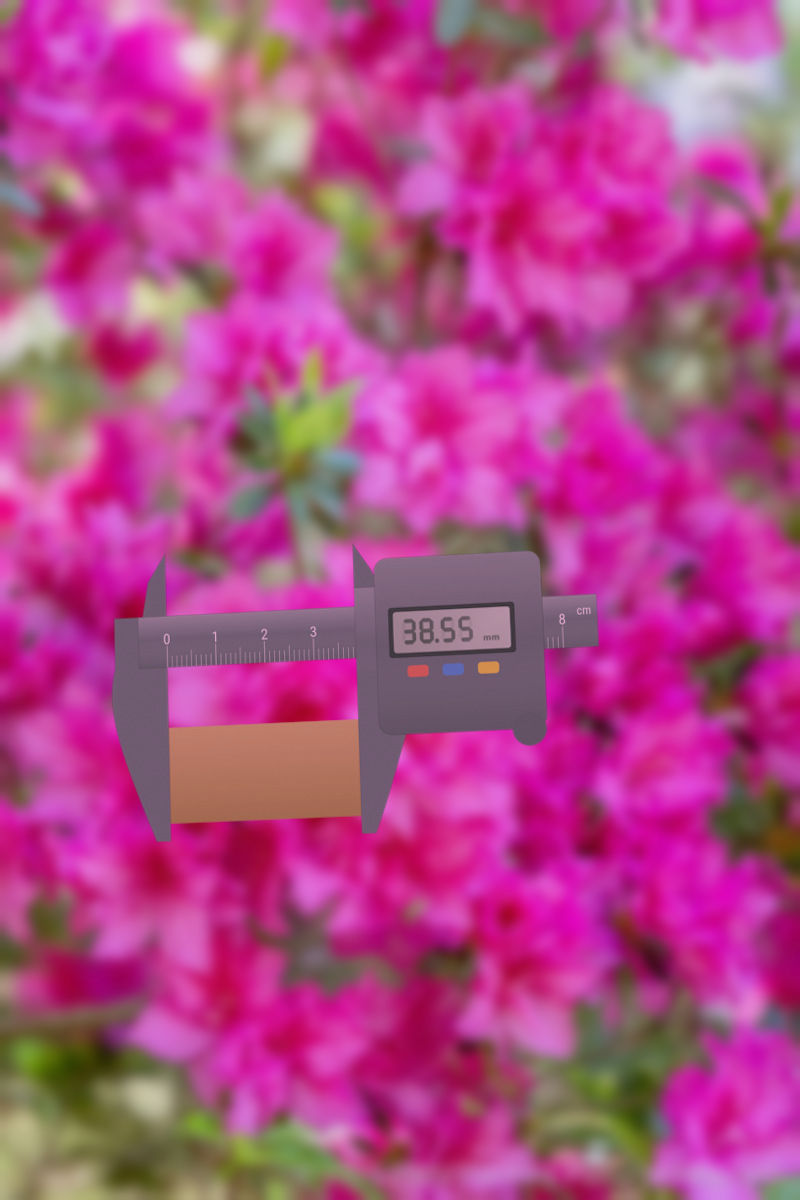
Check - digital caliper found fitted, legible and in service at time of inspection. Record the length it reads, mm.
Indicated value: 38.55 mm
